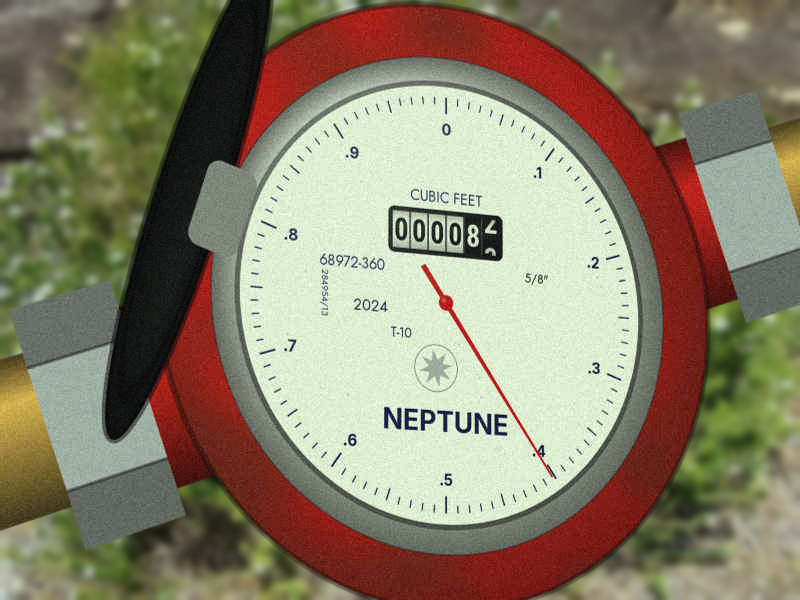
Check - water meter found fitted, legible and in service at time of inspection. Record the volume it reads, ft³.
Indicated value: 82.40 ft³
